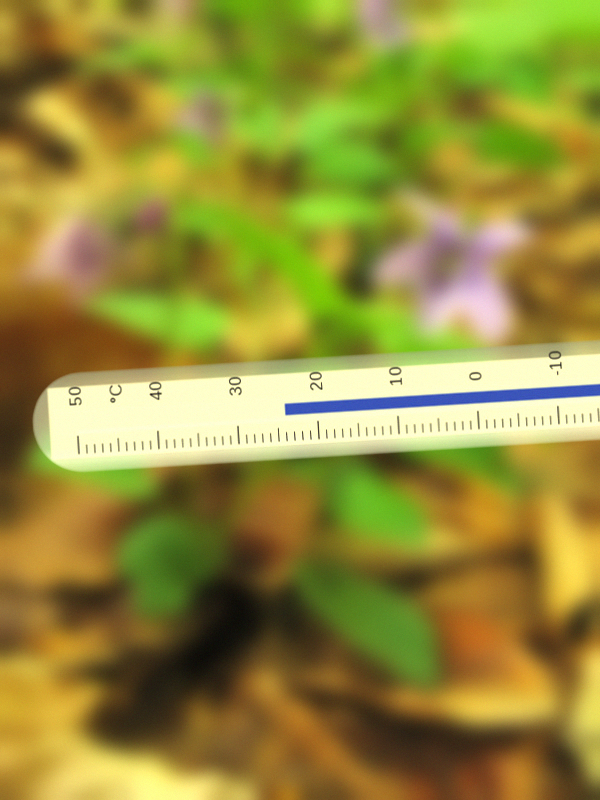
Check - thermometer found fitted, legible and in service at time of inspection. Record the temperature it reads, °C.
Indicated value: 24 °C
